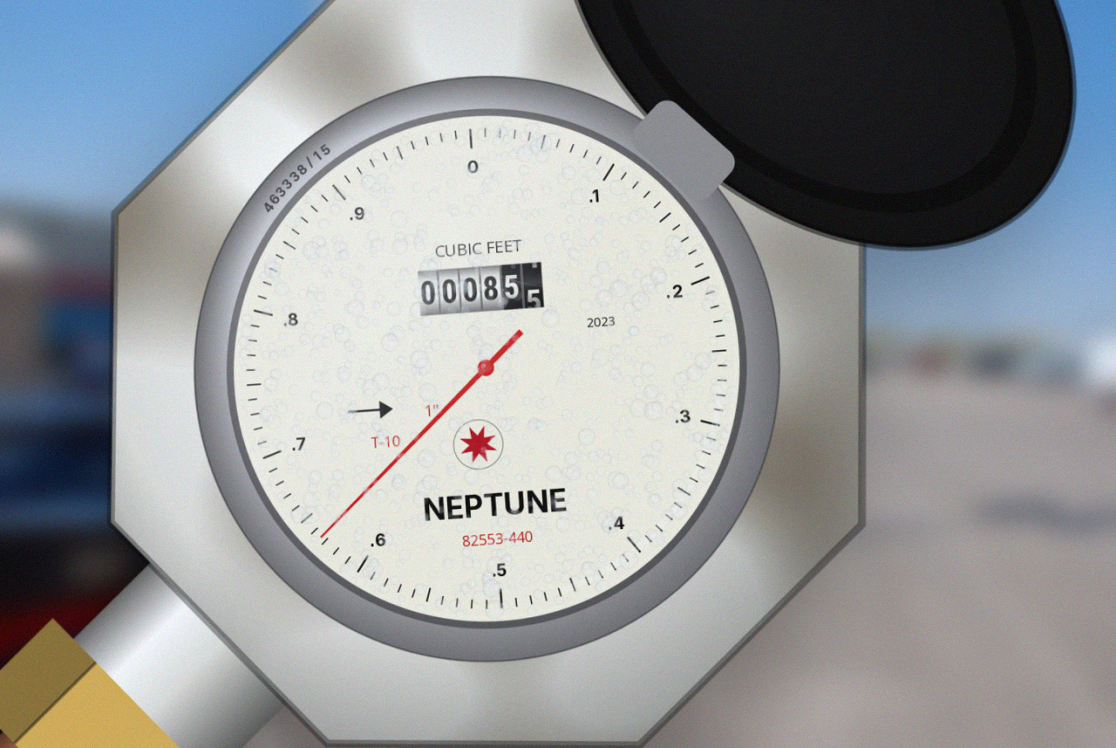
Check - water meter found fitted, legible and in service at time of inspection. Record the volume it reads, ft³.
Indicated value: 854.63 ft³
